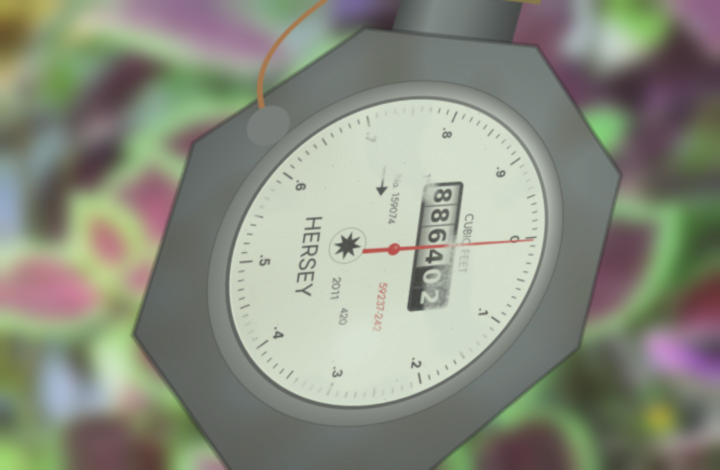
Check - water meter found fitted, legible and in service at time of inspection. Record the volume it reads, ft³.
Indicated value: 886402.00 ft³
